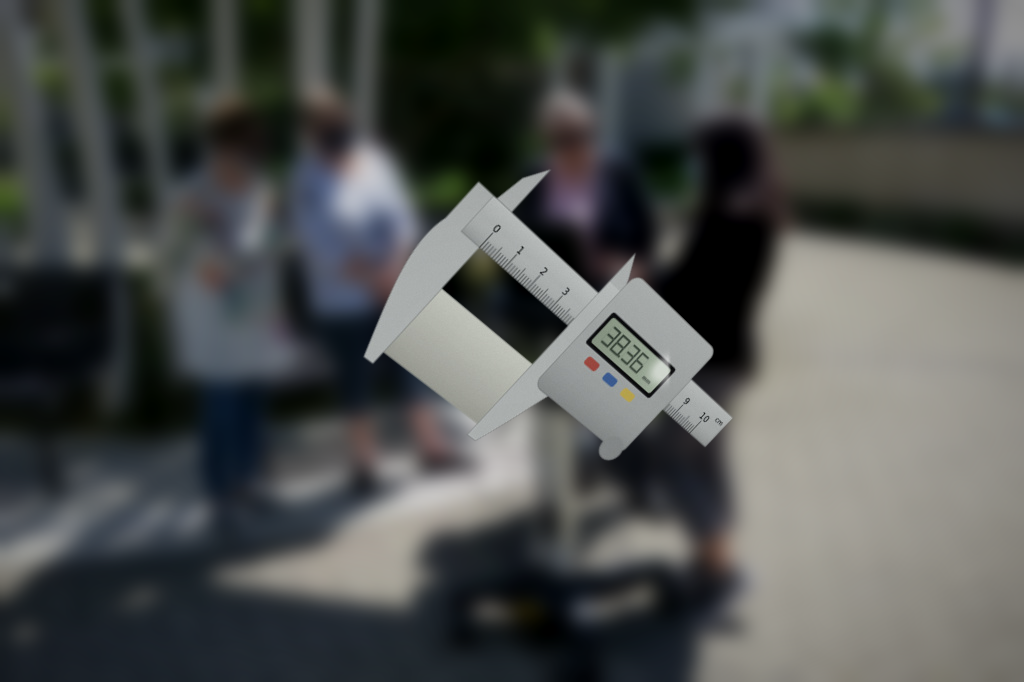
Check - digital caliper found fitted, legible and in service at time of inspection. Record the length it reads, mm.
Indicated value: 38.36 mm
